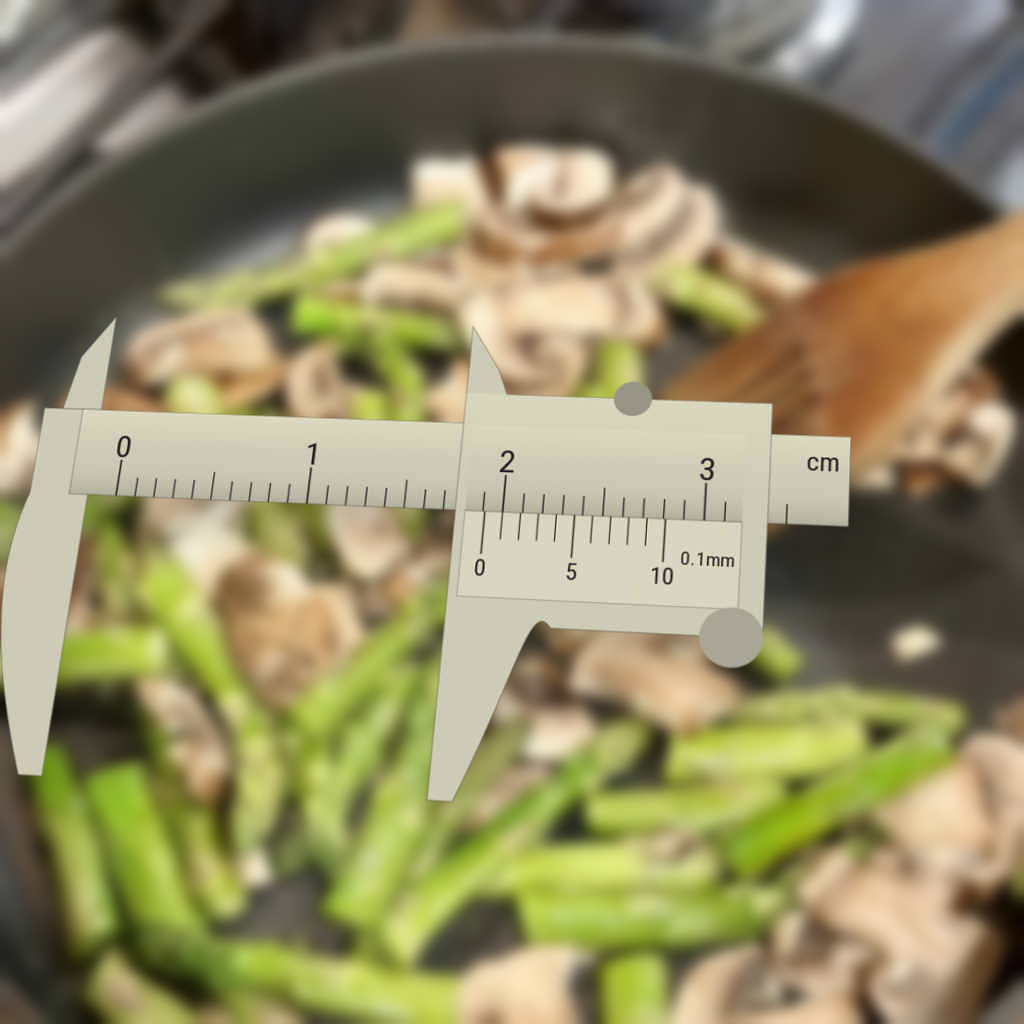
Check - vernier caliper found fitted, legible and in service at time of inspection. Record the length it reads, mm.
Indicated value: 19.1 mm
